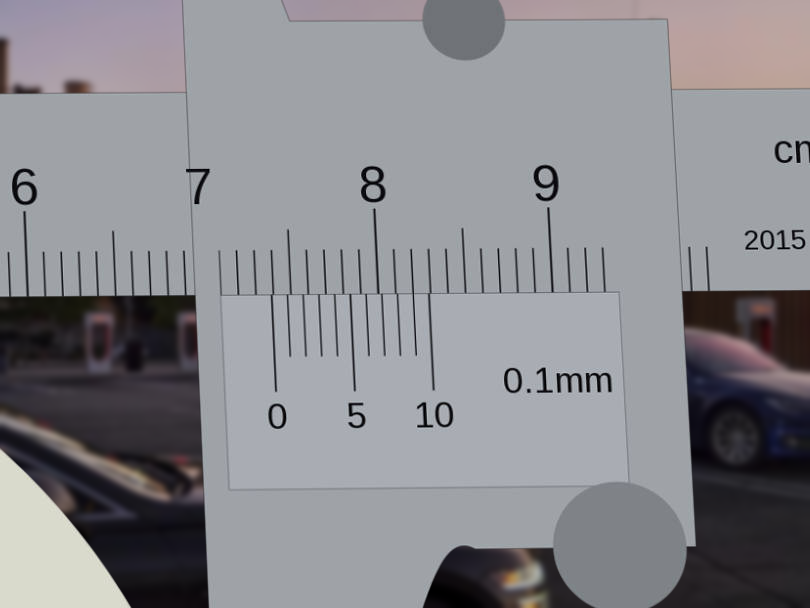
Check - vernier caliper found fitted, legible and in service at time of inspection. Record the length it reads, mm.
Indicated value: 73.9 mm
